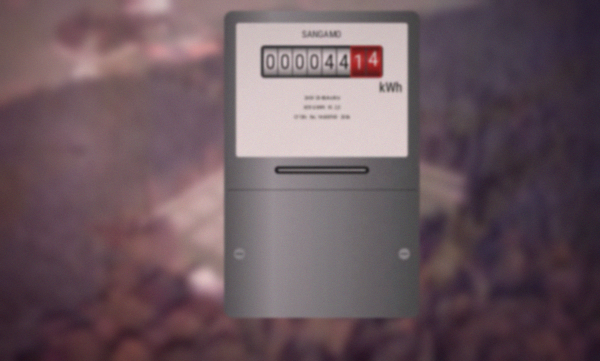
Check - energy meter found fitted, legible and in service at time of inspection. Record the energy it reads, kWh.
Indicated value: 44.14 kWh
